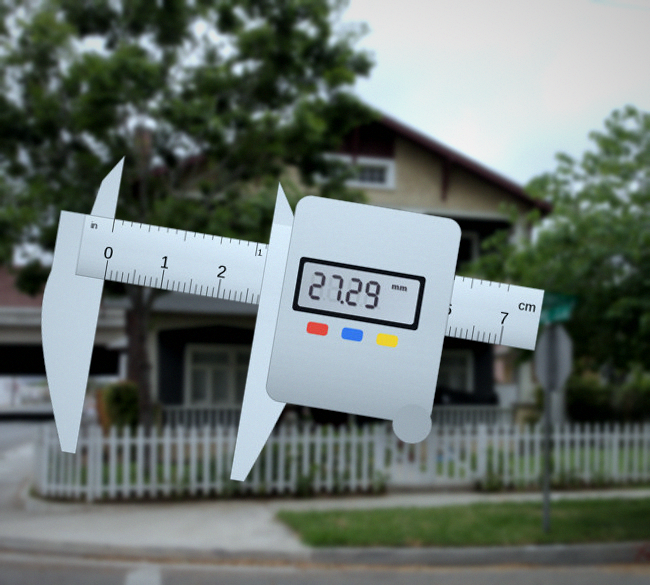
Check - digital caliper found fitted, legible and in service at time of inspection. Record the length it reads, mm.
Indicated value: 27.29 mm
